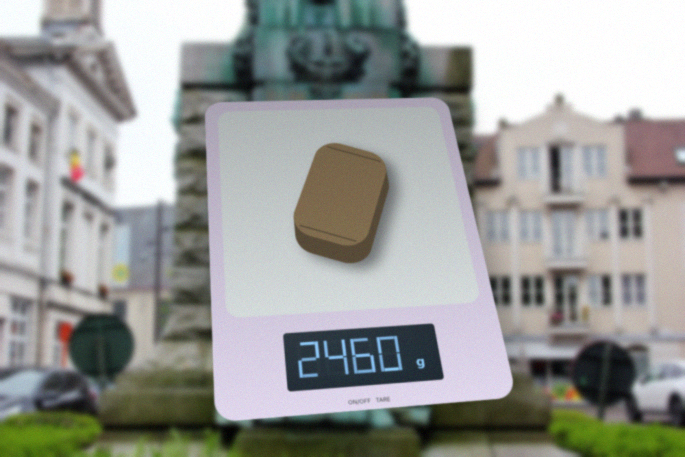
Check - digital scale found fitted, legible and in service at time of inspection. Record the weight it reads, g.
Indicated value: 2460 g
